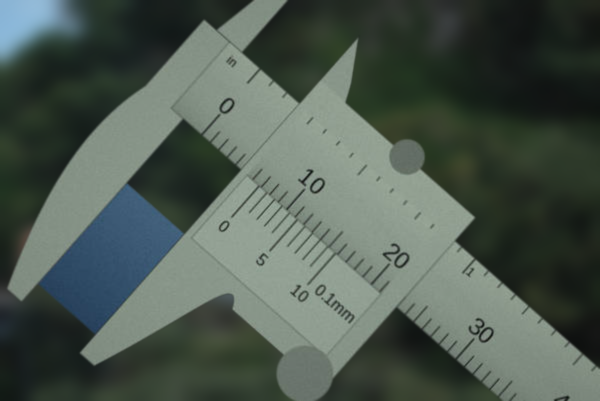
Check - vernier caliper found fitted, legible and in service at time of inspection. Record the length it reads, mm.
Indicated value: 6.8 mm
